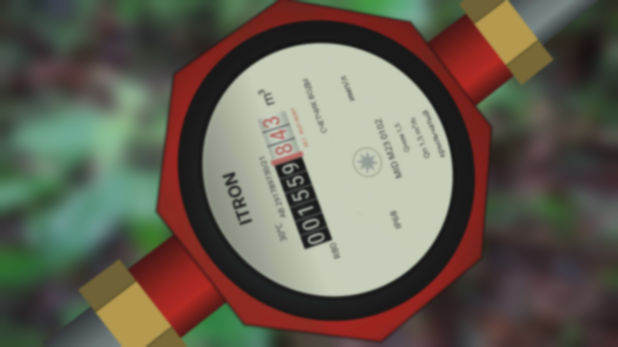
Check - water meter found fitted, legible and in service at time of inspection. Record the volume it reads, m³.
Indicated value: 1559.843 m³
